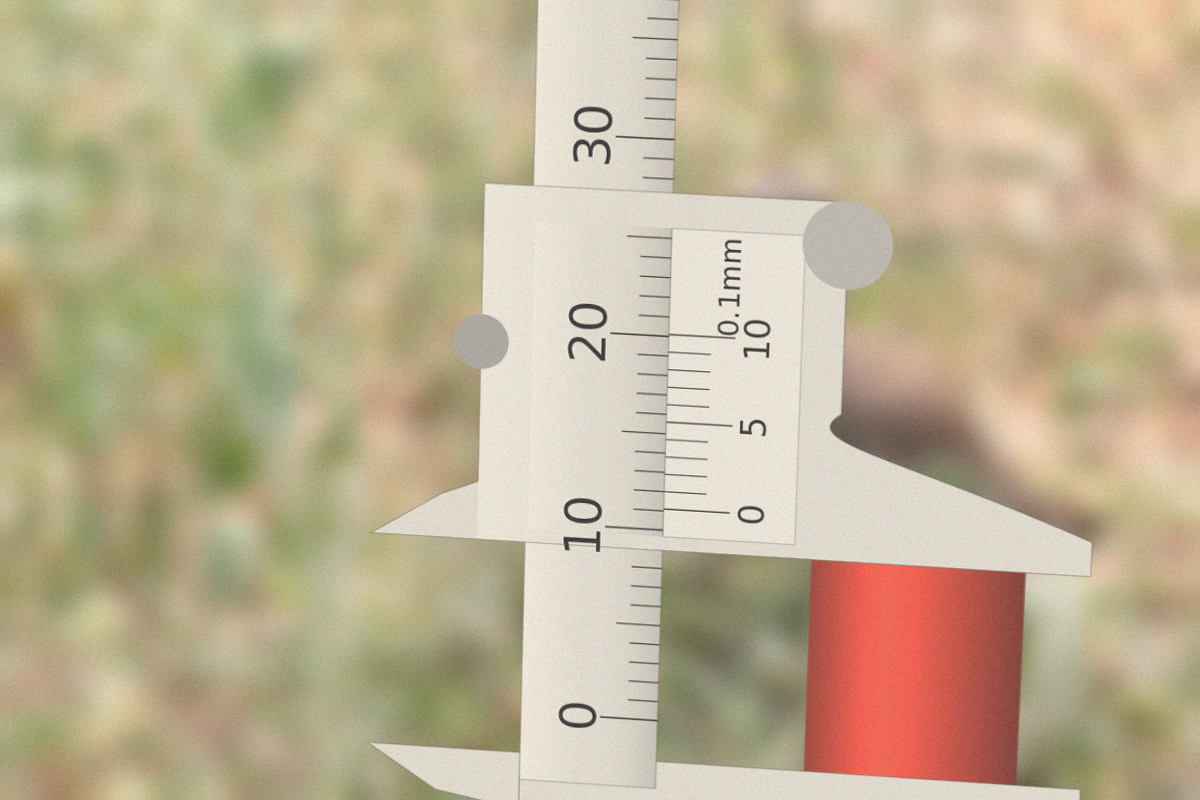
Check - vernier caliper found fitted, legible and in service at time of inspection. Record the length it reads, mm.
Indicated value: 11.1 mm
